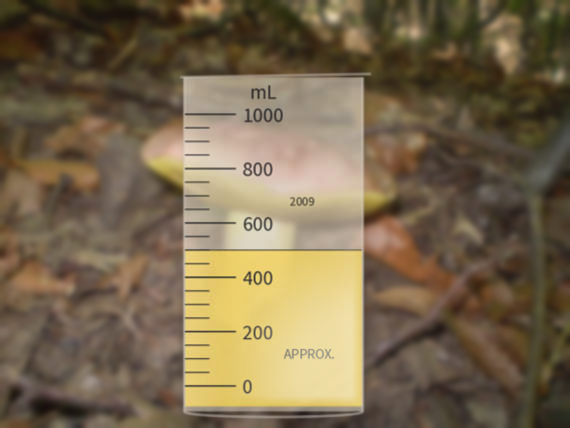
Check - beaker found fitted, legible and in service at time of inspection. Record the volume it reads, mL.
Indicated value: 500 mL
